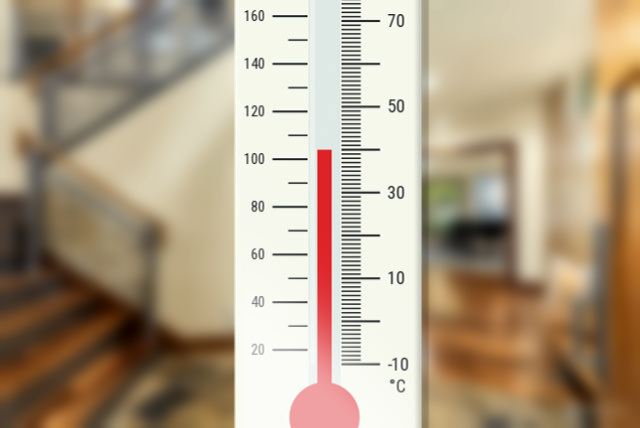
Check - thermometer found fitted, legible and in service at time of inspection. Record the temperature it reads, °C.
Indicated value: 40 °C
